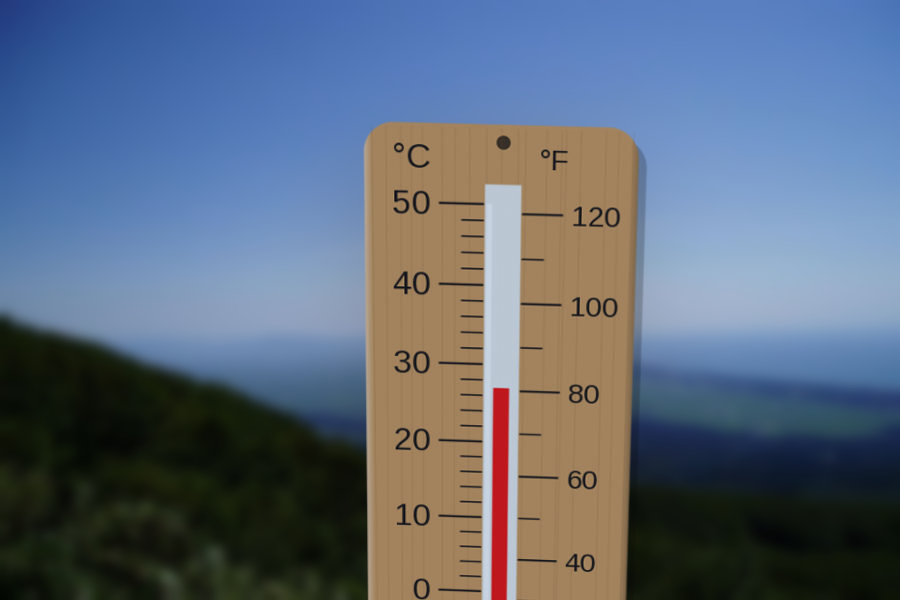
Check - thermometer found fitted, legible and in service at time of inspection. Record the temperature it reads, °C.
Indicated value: 27 °C
